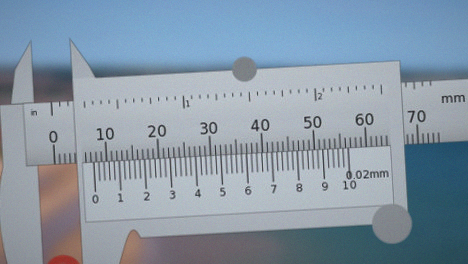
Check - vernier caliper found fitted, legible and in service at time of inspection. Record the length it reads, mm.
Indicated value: 7.5 mm
